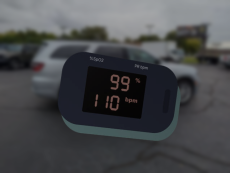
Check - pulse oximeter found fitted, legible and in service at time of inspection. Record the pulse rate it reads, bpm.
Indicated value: 110 bpm
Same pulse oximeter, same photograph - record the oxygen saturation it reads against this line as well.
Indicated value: 99 %
